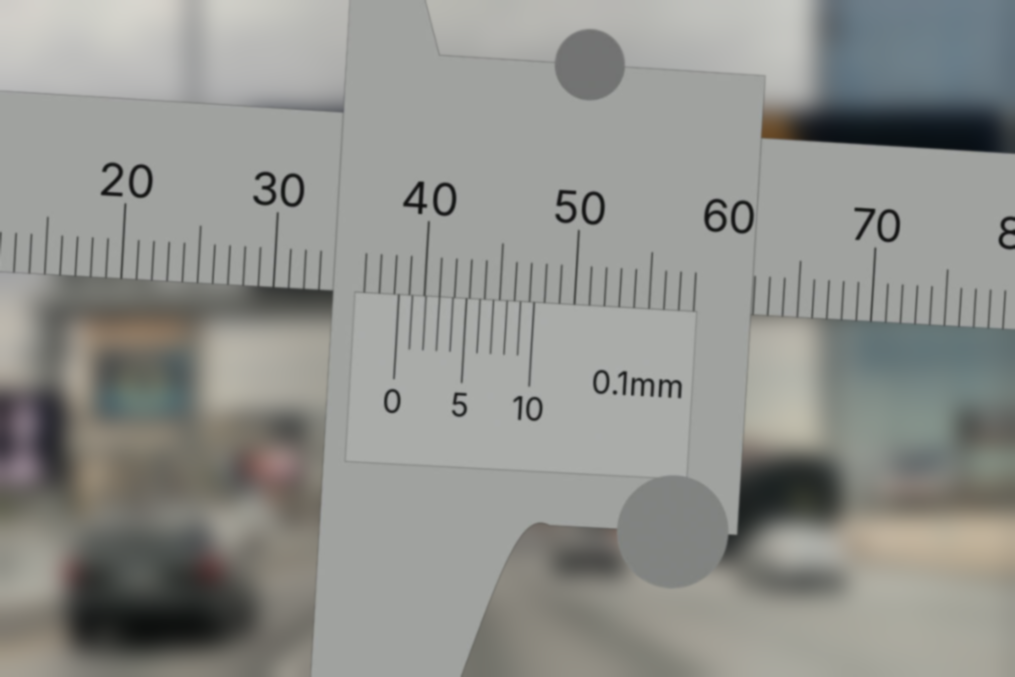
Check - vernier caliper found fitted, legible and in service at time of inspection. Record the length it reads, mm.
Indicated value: 38.3 mm
